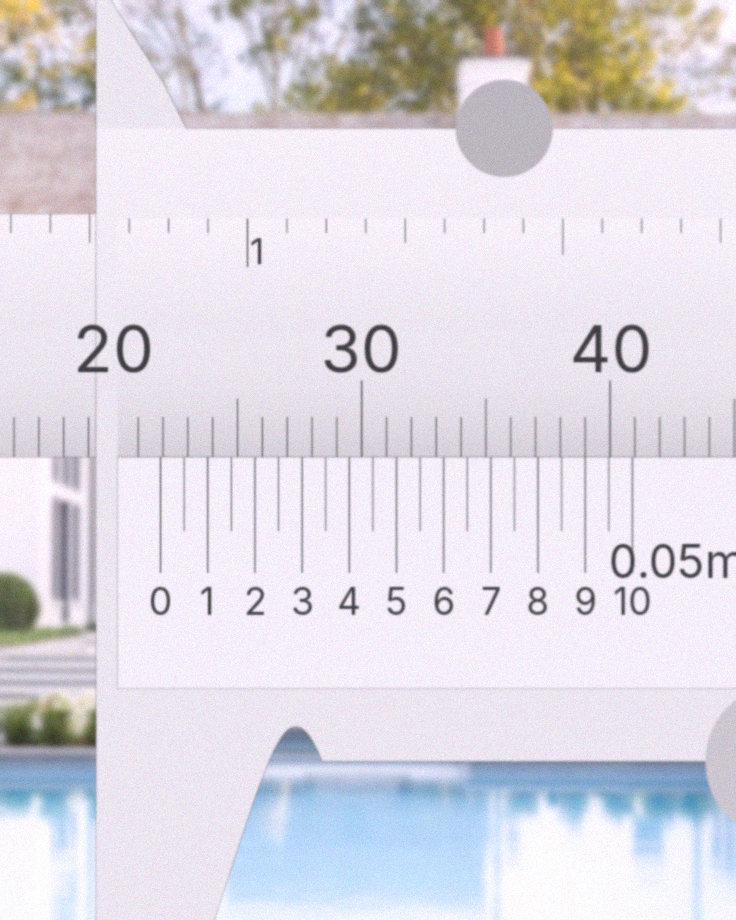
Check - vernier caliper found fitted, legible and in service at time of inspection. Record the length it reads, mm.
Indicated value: 21.9 mm
